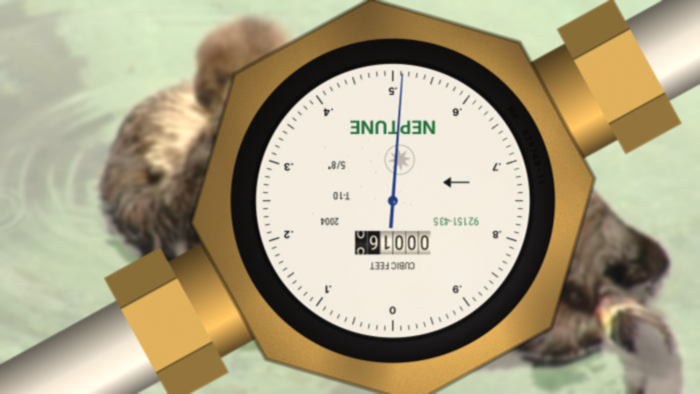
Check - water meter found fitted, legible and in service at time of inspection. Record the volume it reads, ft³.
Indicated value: 168.51 ft³
